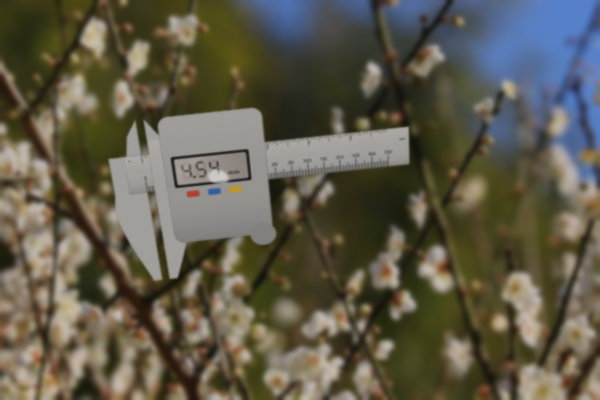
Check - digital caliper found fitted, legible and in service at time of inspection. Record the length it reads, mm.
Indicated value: 4.54 mm
